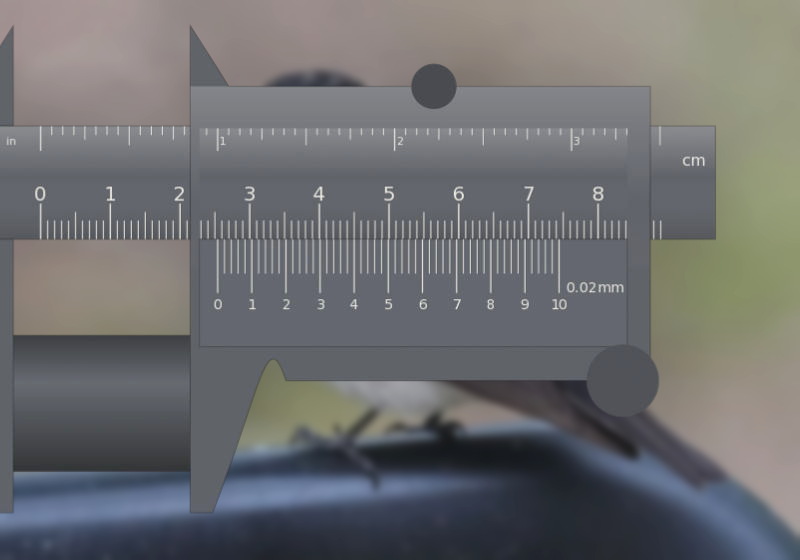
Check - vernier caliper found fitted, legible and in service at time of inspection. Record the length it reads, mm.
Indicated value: 25.4 mm
